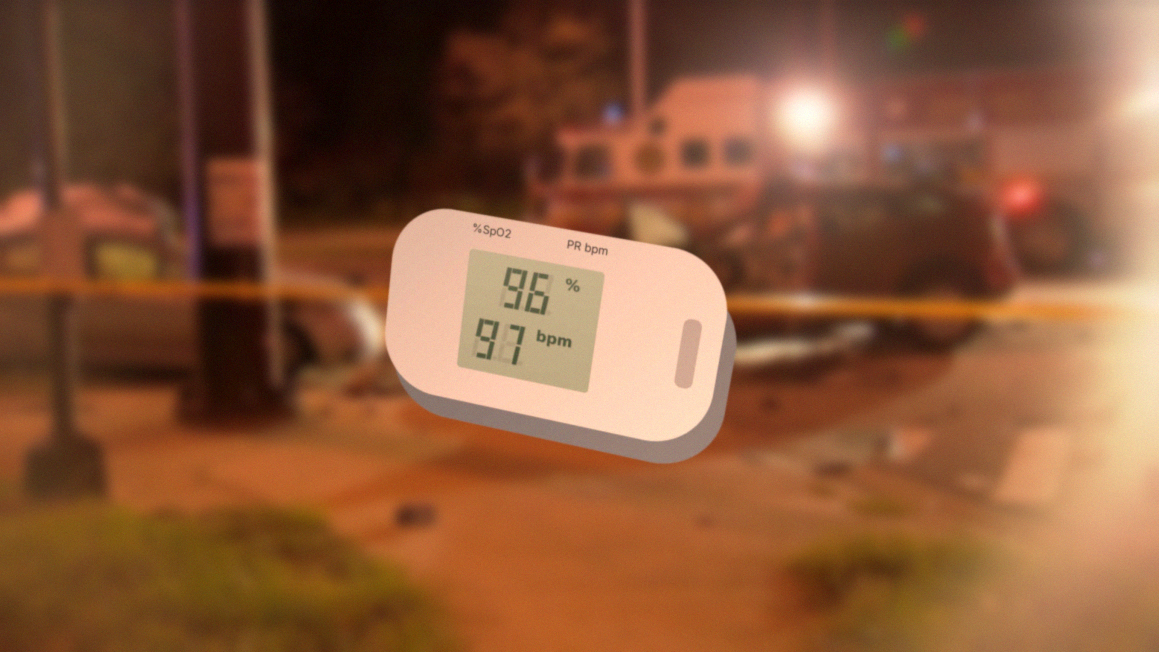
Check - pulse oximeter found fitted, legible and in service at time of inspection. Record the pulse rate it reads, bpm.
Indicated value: 97 bpm
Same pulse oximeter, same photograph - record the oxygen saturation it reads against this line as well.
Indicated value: 96 %
